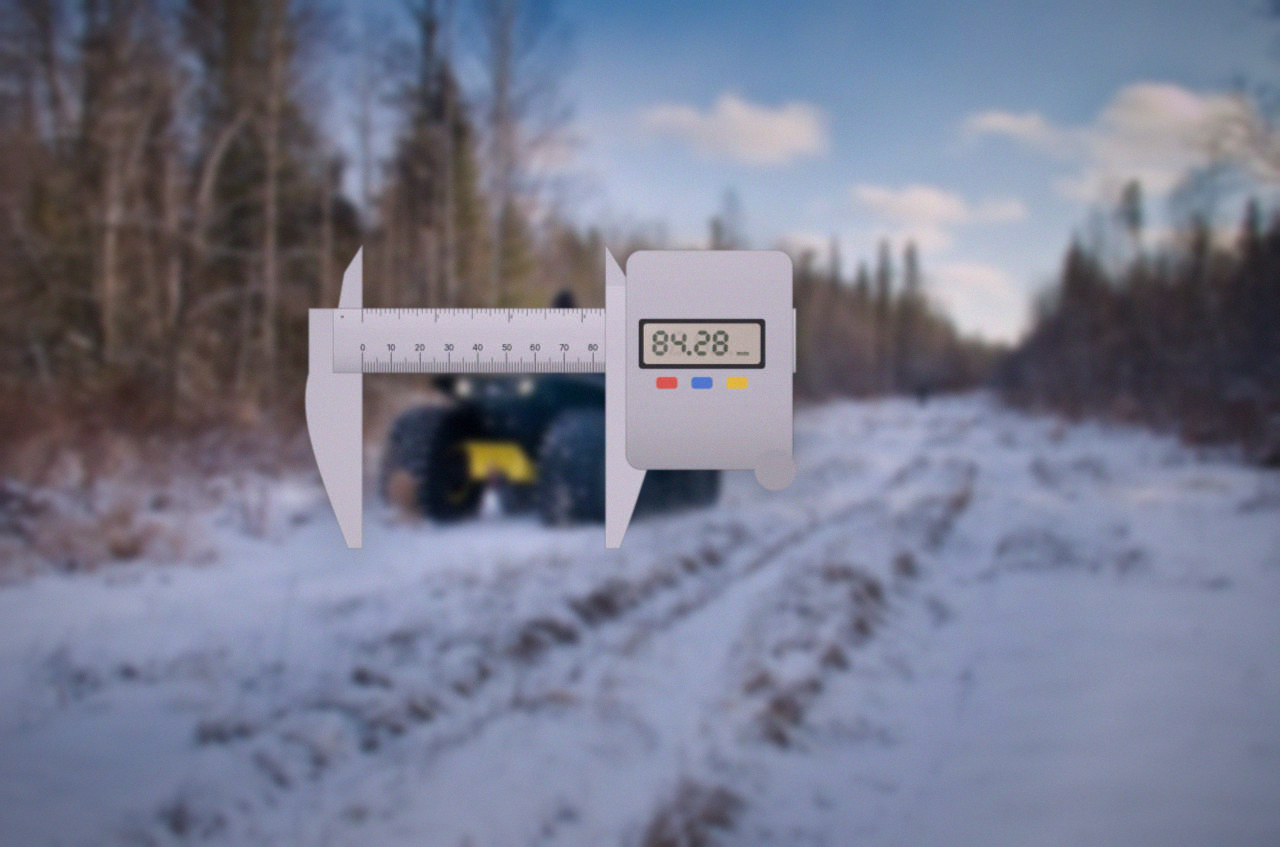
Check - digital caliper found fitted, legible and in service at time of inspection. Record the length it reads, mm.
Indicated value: 84.28 mm
